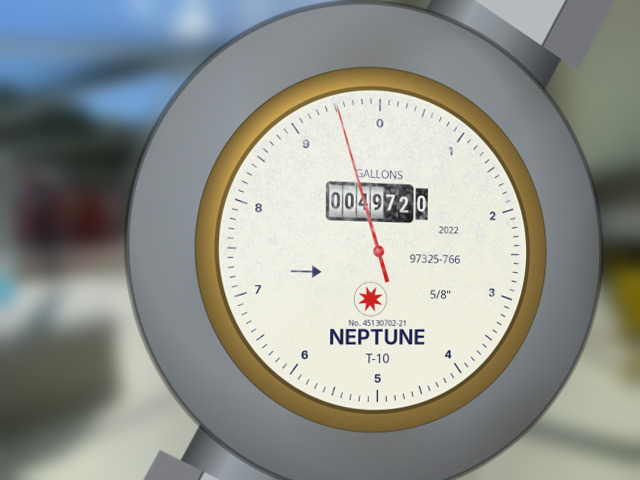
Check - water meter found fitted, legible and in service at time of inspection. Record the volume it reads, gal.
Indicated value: 49719.5 gal
